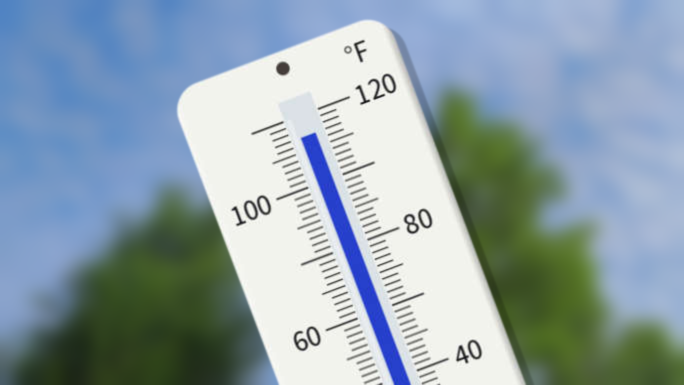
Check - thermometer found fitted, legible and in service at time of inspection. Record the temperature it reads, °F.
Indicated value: 114 °F
